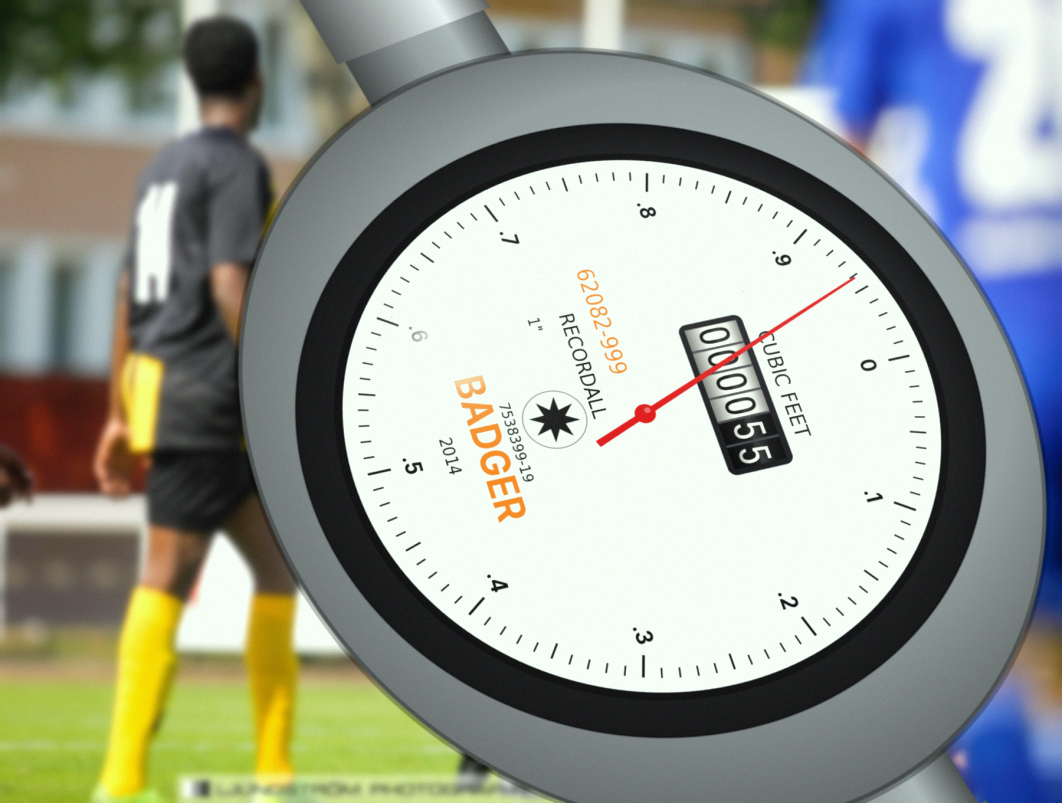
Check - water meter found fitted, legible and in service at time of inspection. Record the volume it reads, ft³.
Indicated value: 54.94 ft³
